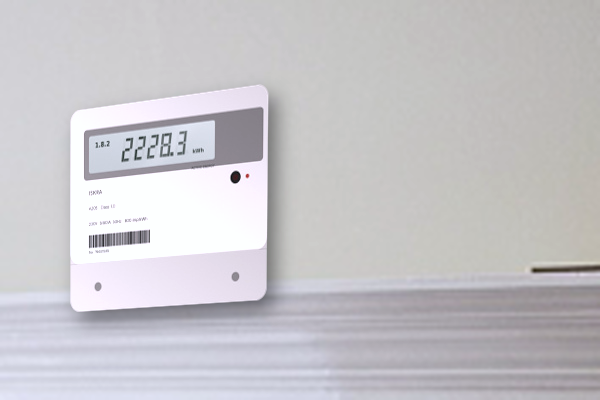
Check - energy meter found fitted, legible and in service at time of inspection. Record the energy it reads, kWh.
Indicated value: 2228.3 kWh
